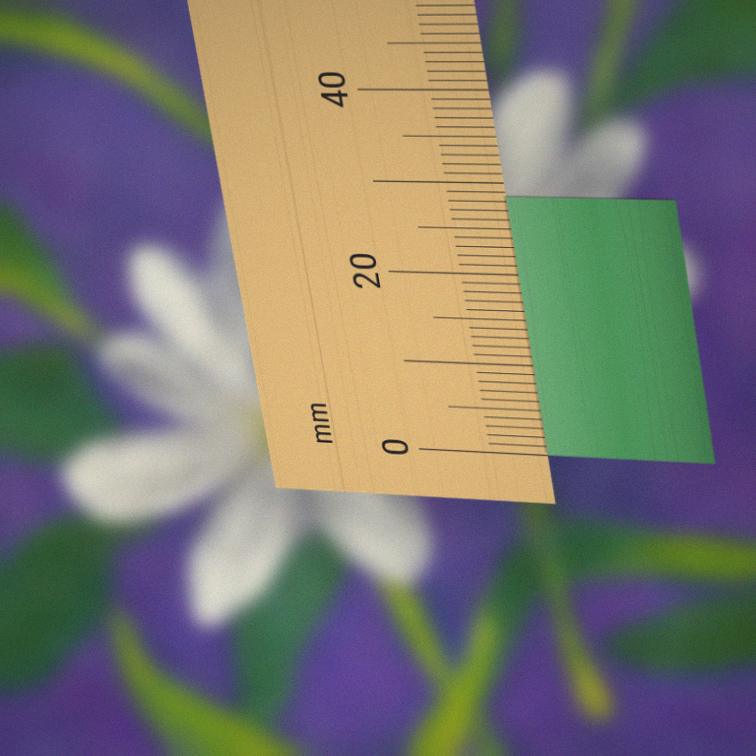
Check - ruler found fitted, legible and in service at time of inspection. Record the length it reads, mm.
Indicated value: 28.5 mm
